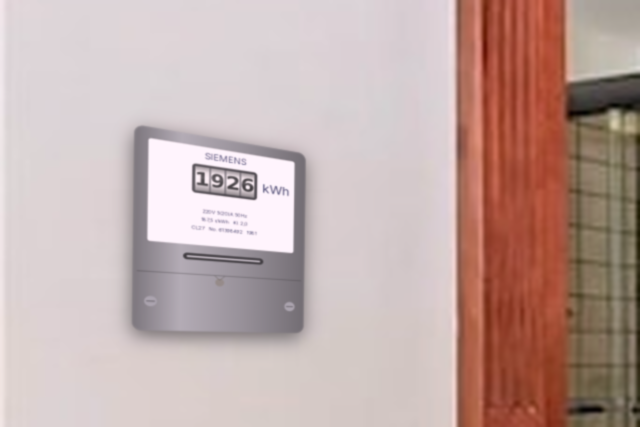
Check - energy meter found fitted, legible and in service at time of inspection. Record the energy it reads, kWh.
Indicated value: 1926 kWh
